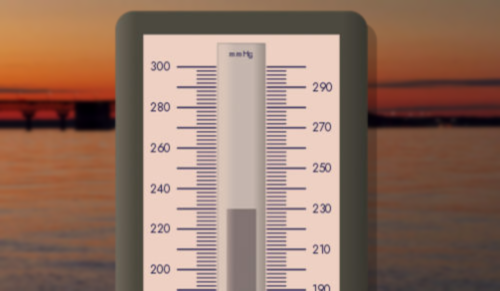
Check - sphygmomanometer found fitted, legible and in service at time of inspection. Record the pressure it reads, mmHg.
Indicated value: 230 mmHg
